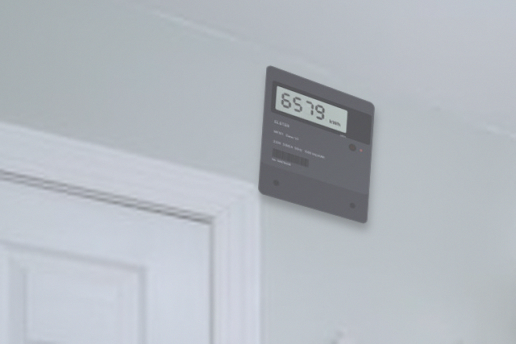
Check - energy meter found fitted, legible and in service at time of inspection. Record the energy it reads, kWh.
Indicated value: 6579 kWh
